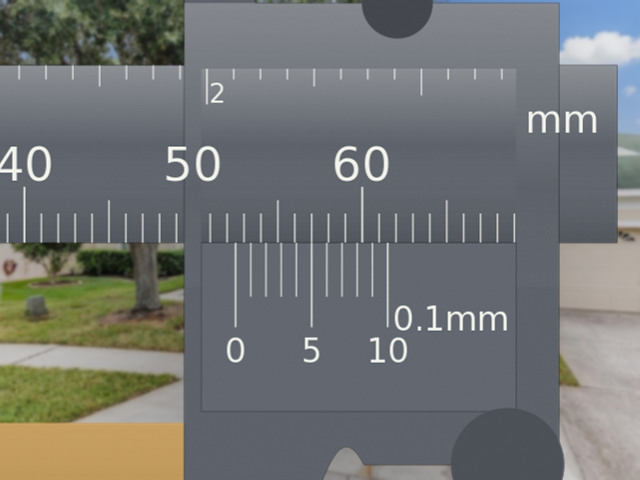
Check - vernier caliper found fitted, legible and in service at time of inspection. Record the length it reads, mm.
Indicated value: 52.5 mm
